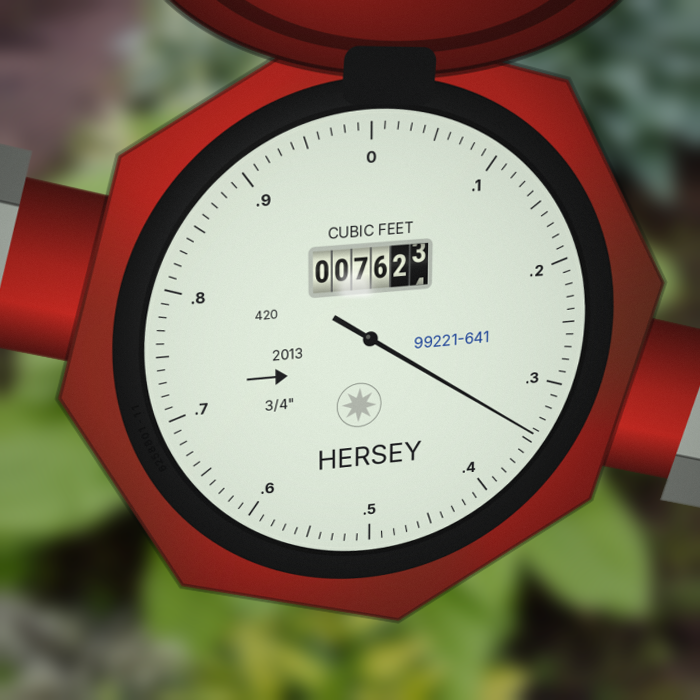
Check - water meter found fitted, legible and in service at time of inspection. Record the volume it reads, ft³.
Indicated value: 7623.34 ft³
